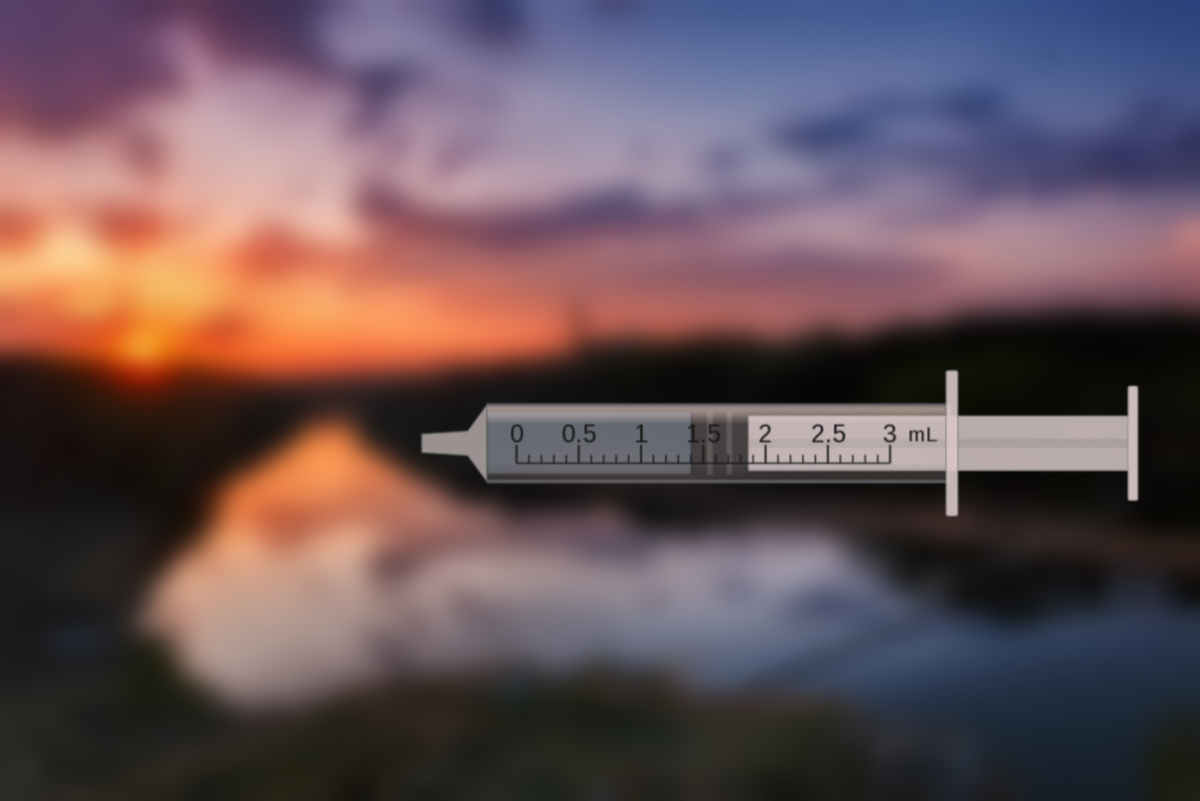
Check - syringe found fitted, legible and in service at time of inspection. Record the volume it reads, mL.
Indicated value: 1.4 mL
